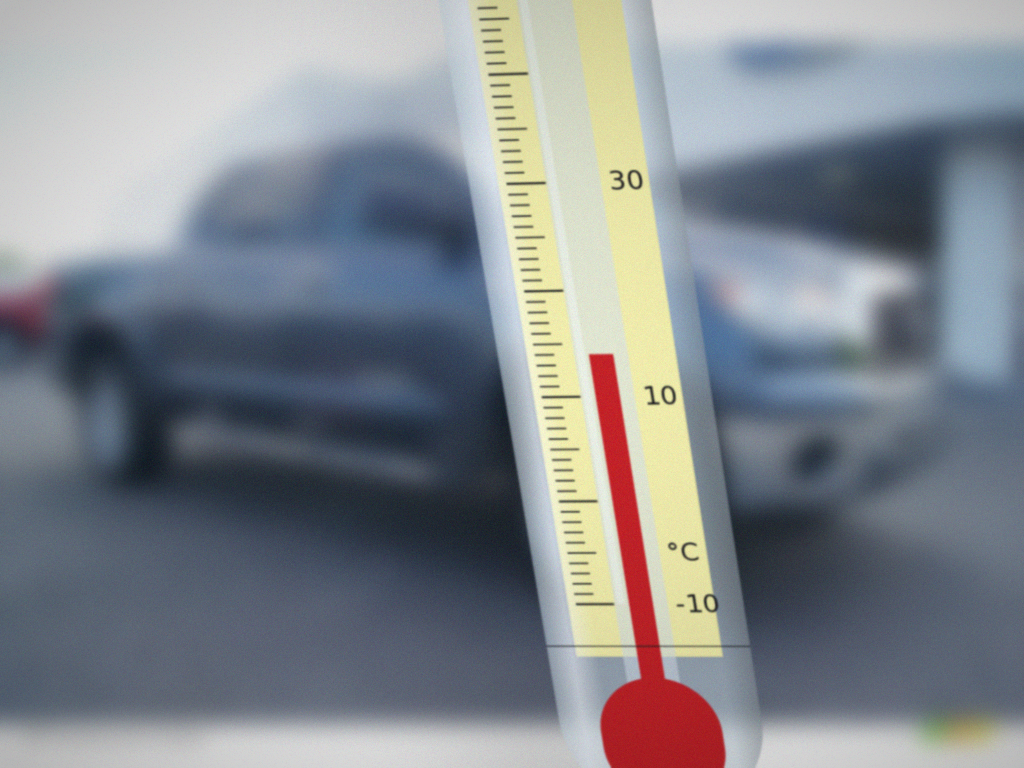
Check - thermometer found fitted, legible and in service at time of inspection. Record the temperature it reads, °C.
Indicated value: 14 °C
